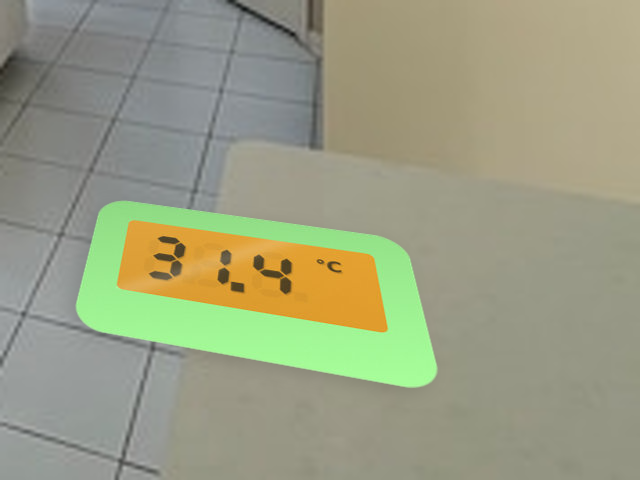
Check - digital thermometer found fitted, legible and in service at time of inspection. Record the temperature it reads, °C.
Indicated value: 31.4 °C
